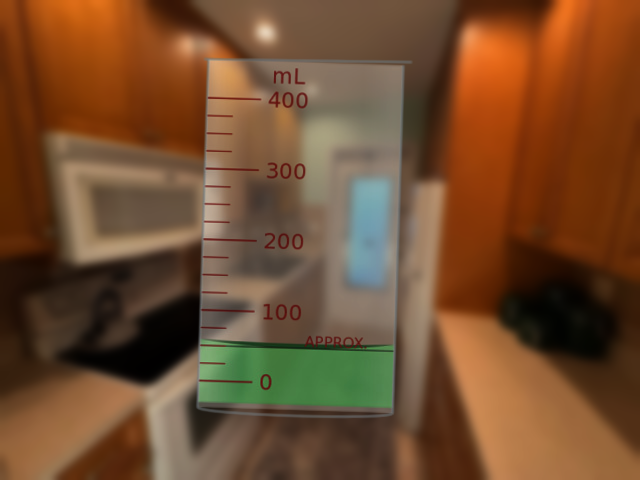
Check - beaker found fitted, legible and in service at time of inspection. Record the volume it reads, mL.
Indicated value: 50 mL
